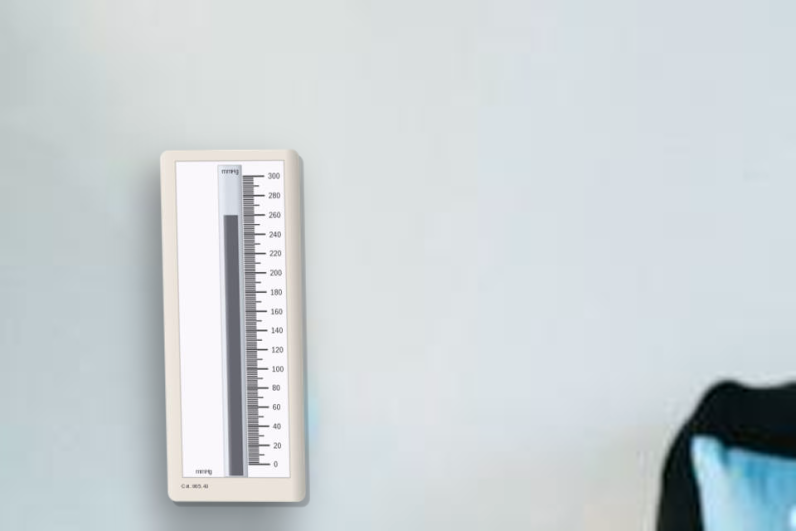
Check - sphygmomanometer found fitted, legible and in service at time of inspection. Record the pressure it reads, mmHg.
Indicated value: 260 mmHg
